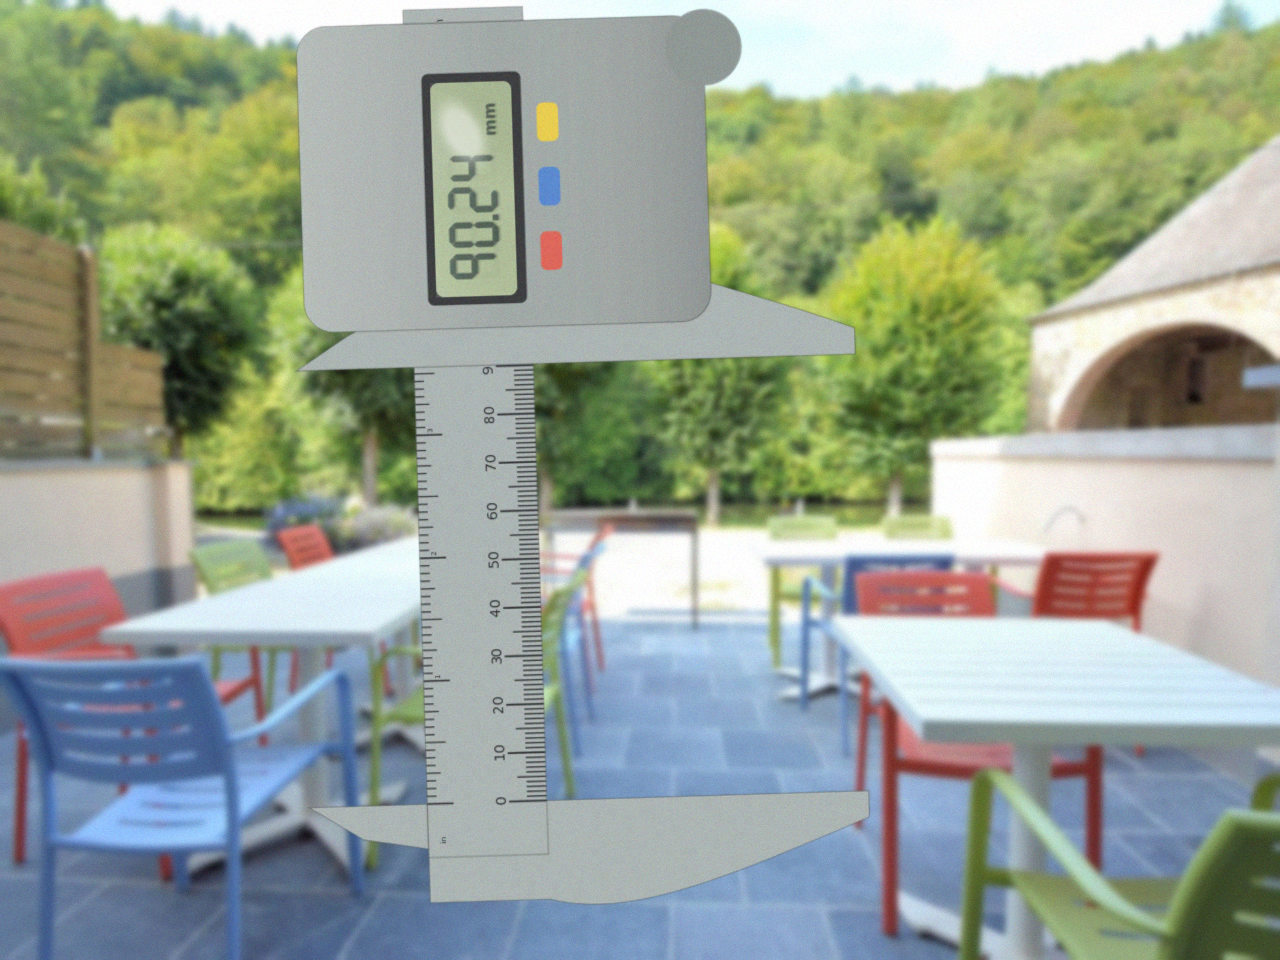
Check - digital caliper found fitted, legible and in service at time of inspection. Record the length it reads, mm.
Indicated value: 90.24 mm
